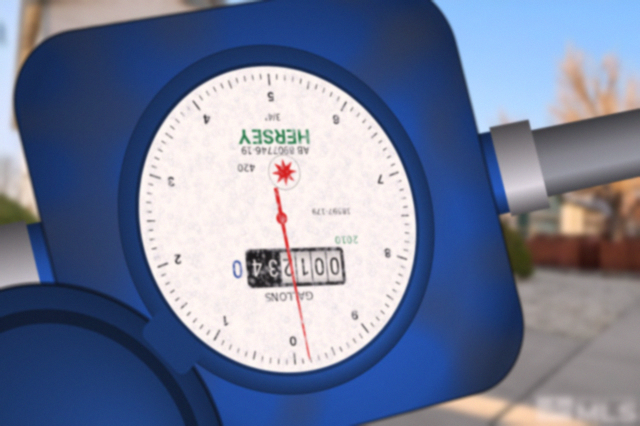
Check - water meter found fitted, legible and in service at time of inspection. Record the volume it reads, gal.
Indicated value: 12339.8 gal
